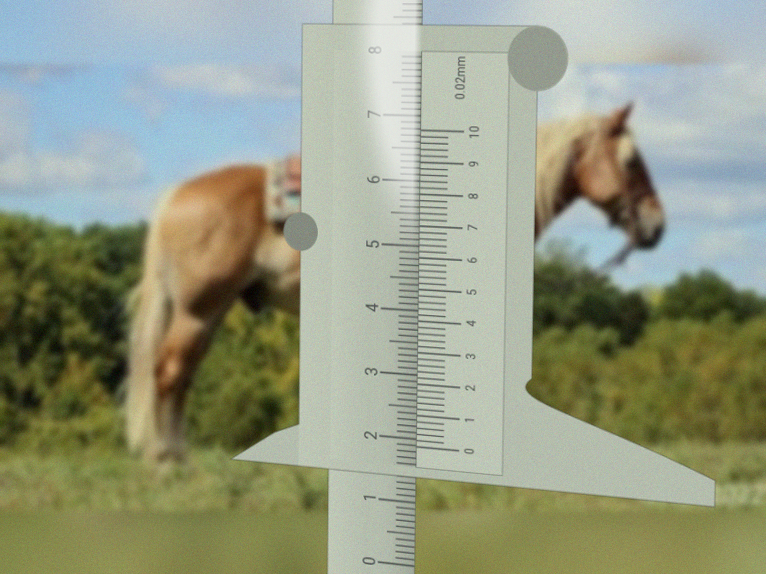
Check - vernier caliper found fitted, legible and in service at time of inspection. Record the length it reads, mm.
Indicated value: 18.8 mm
